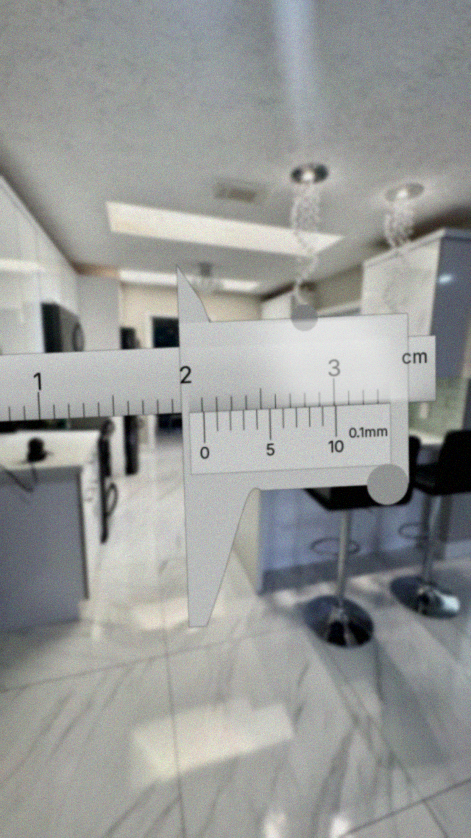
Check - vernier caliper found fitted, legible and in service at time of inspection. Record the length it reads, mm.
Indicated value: 21.1 mm
